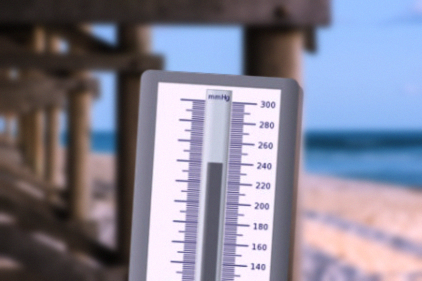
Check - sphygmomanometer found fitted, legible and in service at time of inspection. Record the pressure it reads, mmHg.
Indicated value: 240 mmHg
